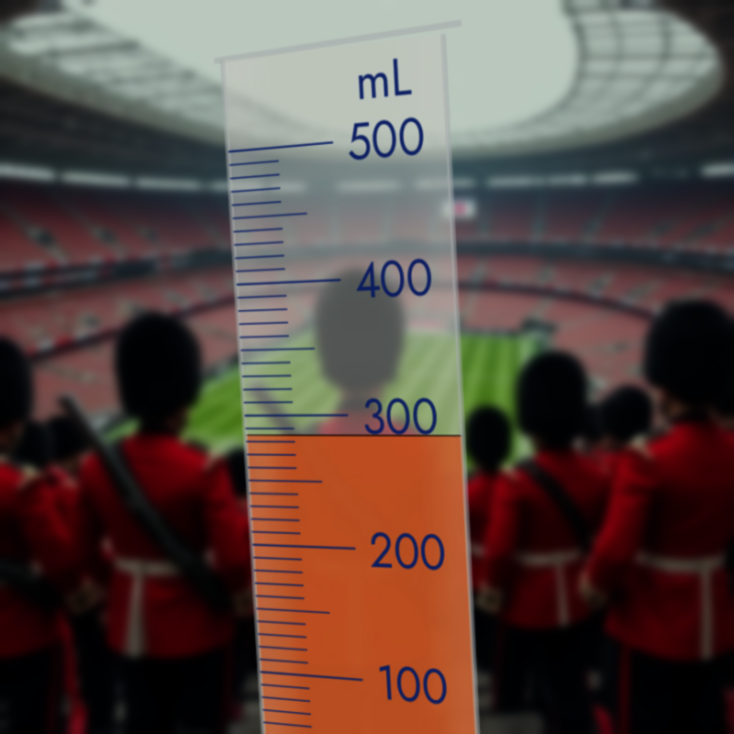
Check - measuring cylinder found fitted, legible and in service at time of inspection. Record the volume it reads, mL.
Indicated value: 285 mL
